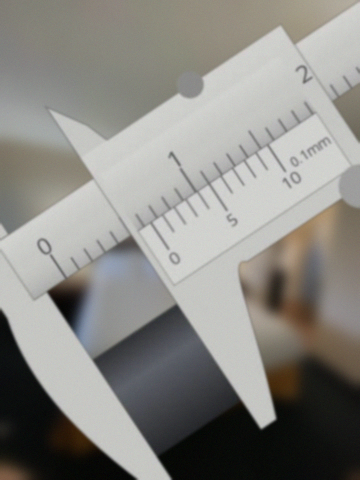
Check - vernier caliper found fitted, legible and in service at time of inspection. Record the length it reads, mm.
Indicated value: 6.5 mm
